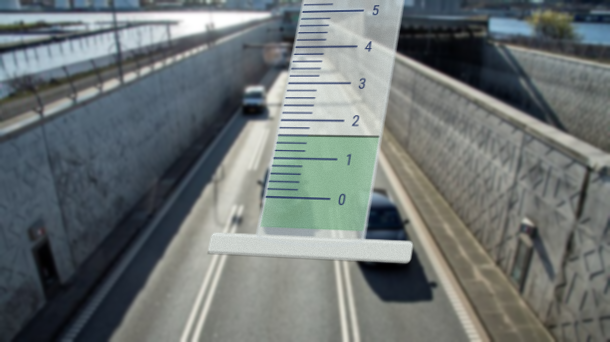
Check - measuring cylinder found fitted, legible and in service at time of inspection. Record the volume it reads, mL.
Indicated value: 1.6 mL
